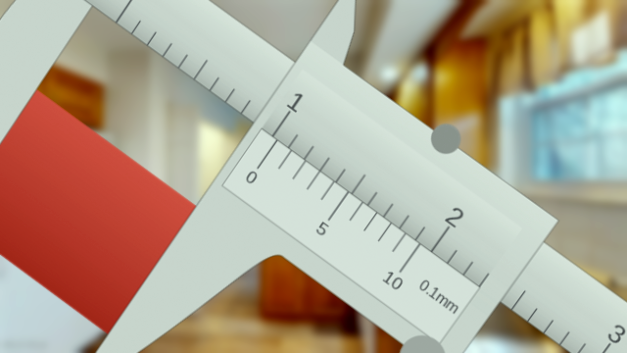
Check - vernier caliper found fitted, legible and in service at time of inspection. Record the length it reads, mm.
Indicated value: 10.3 mm
